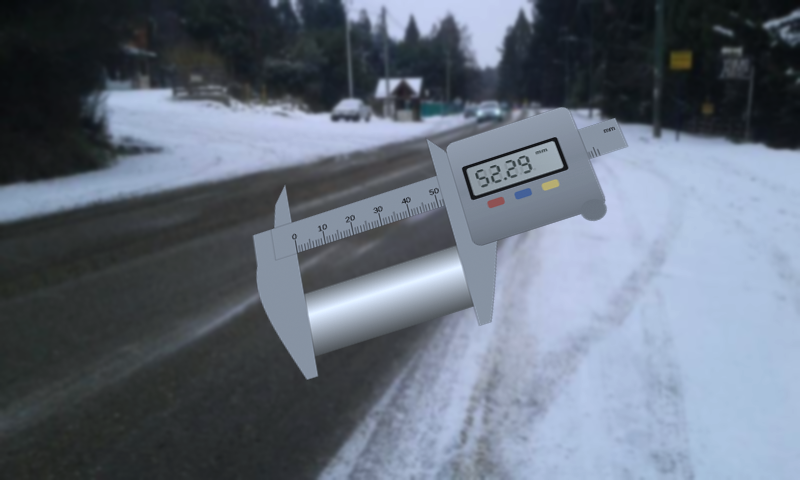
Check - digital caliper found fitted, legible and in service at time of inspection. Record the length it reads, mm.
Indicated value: 52.29 mm
